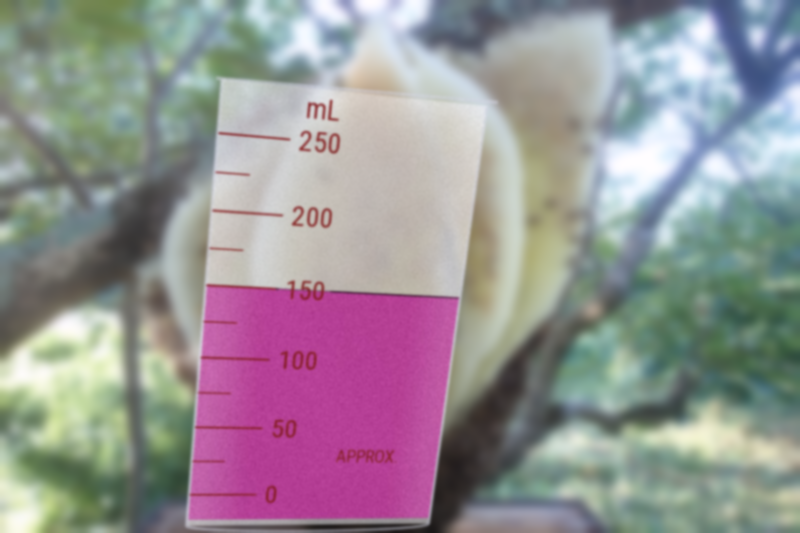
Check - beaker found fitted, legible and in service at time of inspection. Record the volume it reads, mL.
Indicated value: 150 mL
